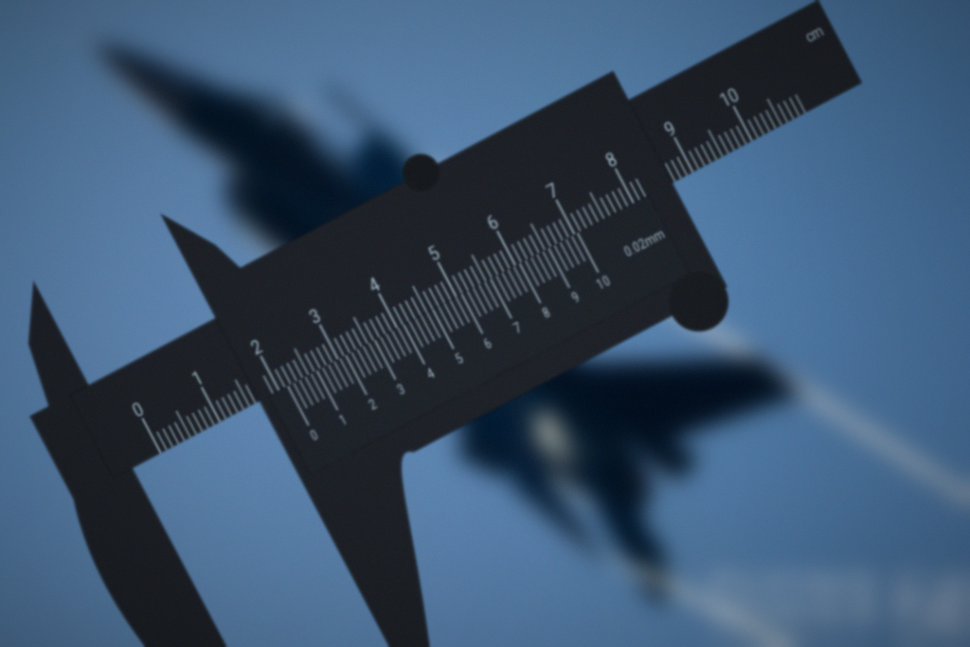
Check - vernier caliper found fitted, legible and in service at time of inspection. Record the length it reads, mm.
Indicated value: 21.5 mm
